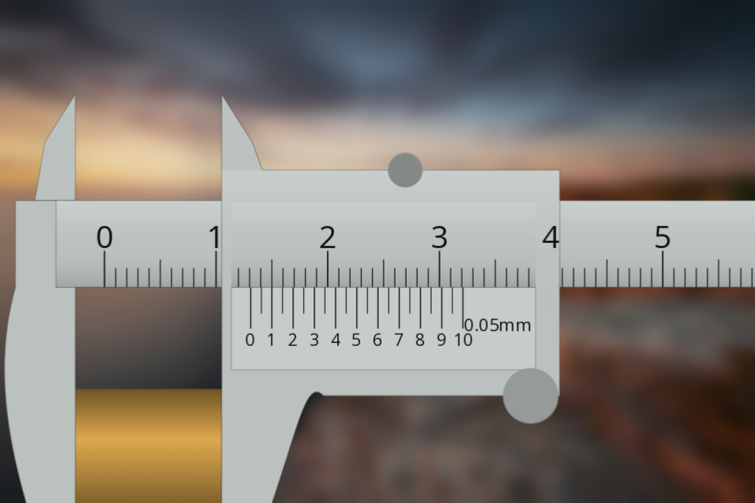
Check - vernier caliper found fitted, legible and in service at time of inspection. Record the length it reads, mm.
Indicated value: 13.1 mm
